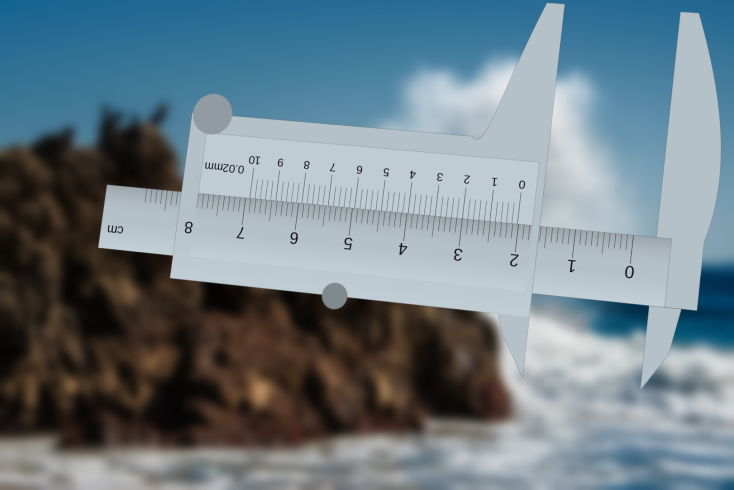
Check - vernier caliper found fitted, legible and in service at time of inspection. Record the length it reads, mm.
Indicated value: 20.2 mm
